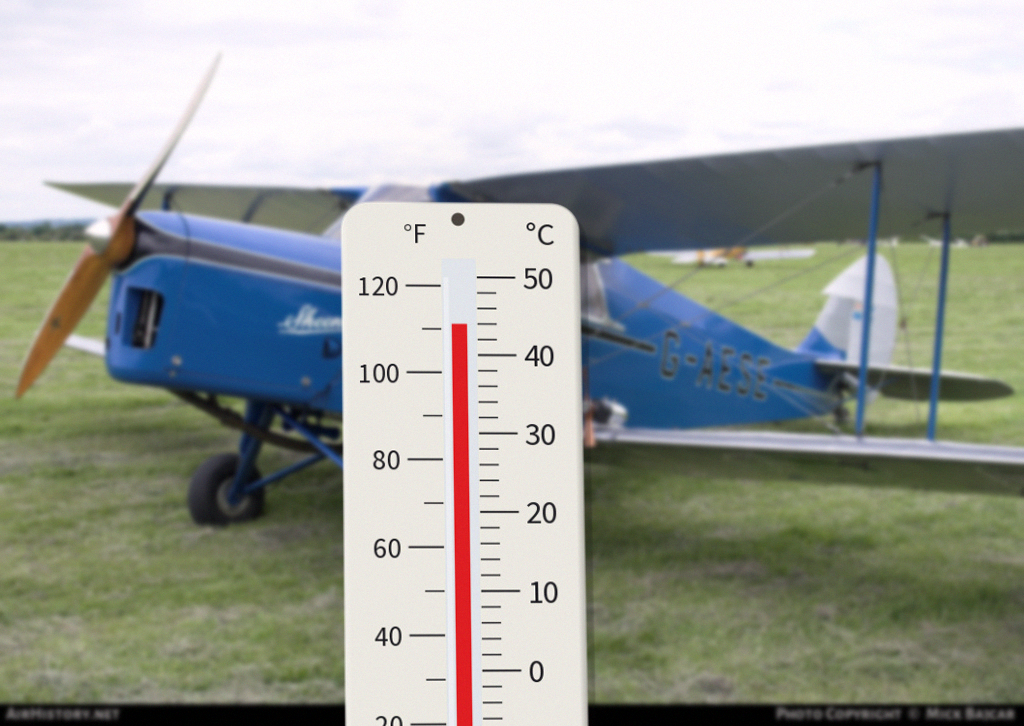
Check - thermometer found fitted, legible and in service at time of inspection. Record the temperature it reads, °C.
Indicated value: 44 °C
